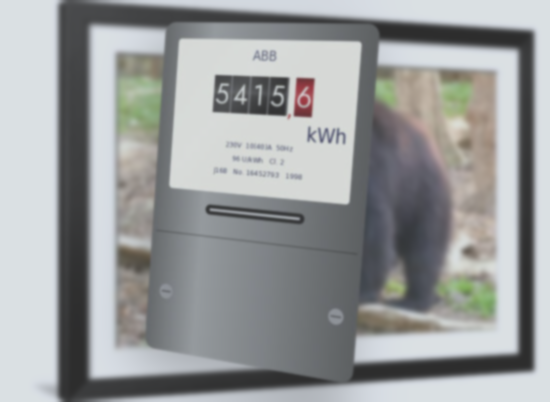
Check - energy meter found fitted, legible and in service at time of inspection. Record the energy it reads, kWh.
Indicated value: 5415.6 kWh
